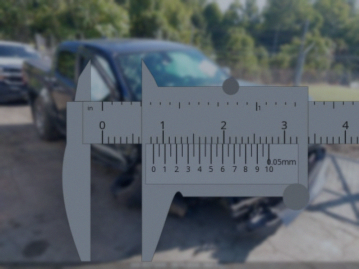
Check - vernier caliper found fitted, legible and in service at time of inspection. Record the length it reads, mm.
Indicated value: 8.4 mm
